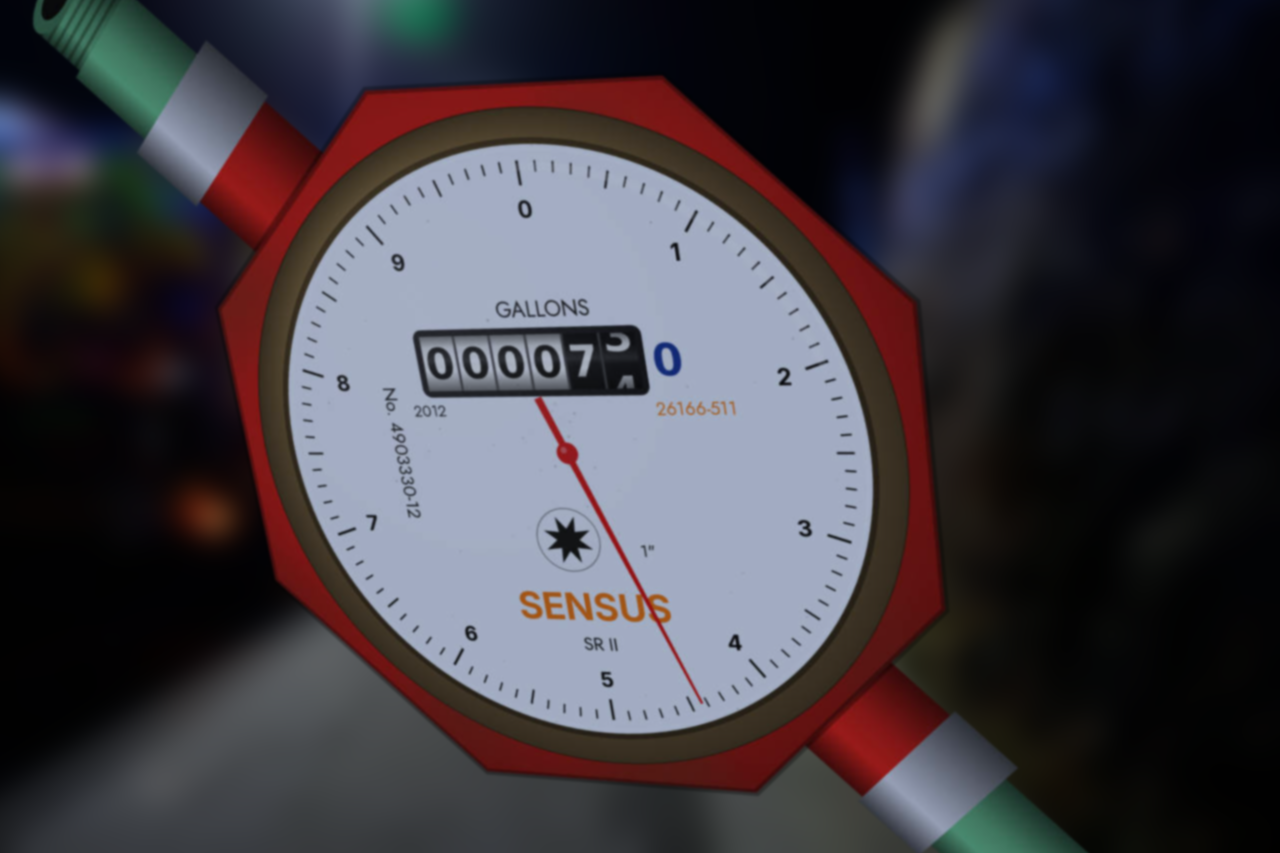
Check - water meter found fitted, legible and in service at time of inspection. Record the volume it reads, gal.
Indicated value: 734.4 gal
